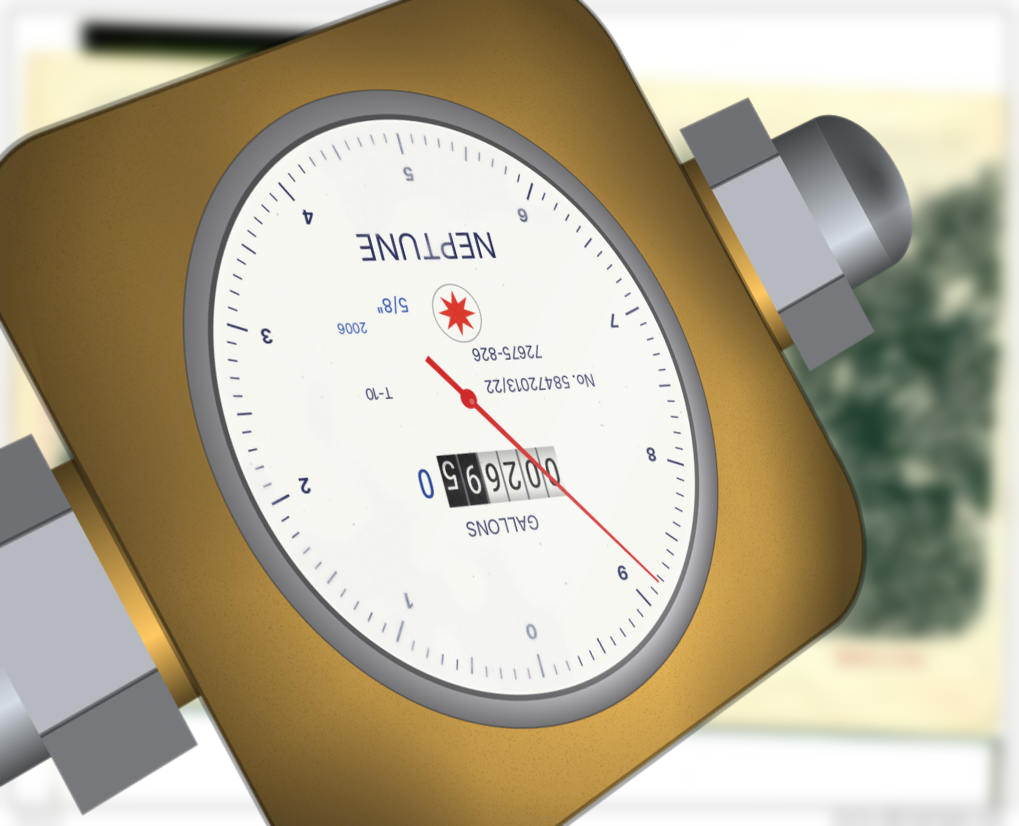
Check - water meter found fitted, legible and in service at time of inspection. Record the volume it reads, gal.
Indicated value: 26948.8 gal
